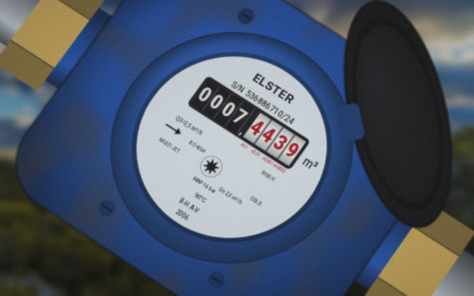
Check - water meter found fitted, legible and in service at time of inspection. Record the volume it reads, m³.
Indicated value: 7.4439 m³
